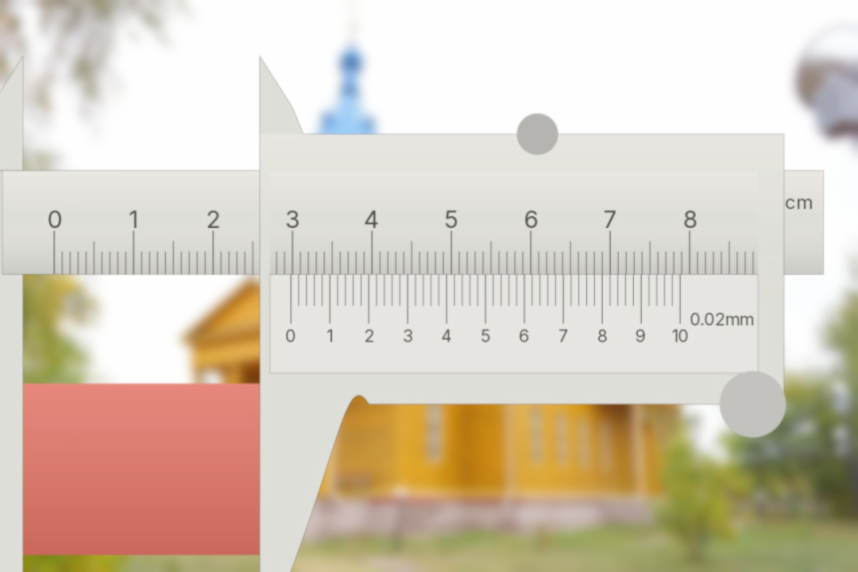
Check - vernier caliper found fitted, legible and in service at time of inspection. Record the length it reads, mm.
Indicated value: 29.8 mm
